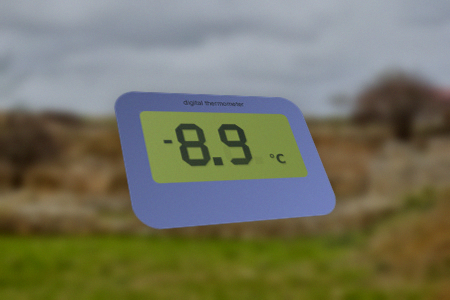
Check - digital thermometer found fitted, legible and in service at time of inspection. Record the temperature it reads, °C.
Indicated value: -8.9 °C
